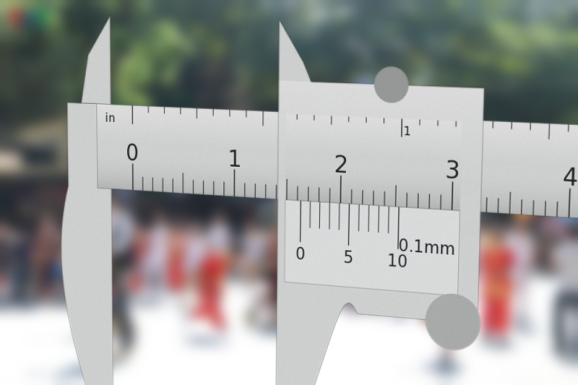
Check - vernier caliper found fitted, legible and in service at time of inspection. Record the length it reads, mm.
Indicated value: 16.3 mm
